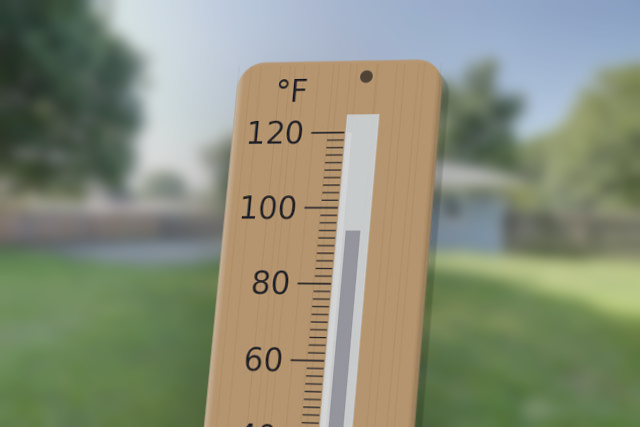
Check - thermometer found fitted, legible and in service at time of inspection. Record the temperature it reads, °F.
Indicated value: 94 °F
